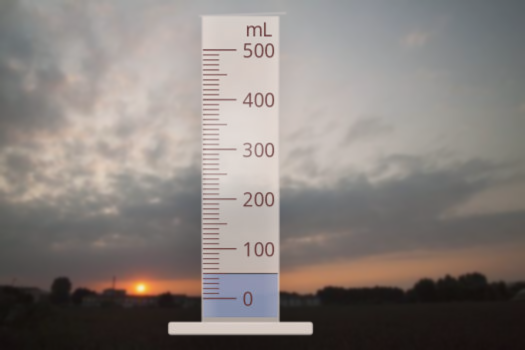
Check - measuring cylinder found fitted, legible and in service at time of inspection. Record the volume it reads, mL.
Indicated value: 50 mL
